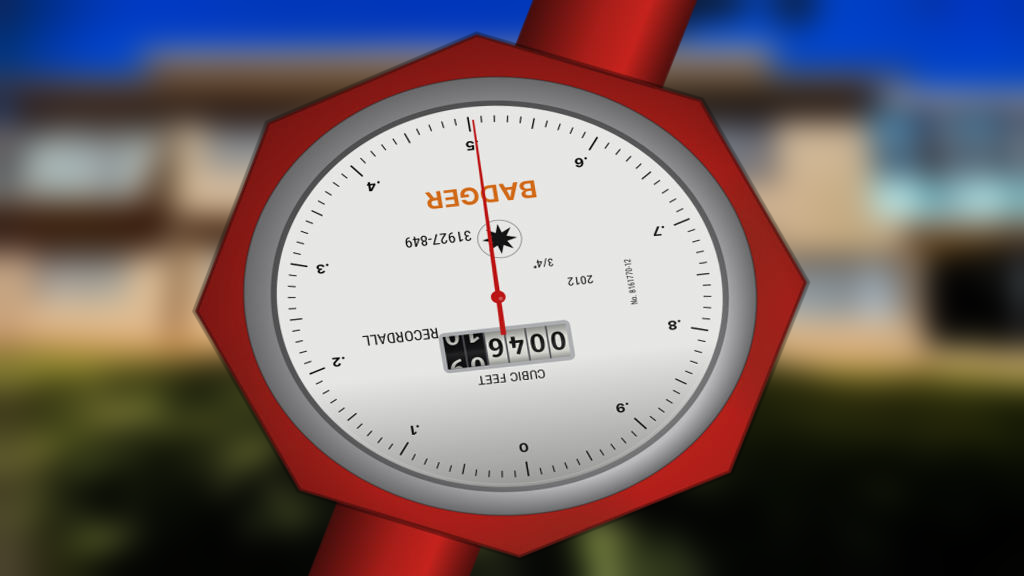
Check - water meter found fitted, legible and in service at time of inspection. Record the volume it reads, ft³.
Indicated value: 4609.50 ft³
